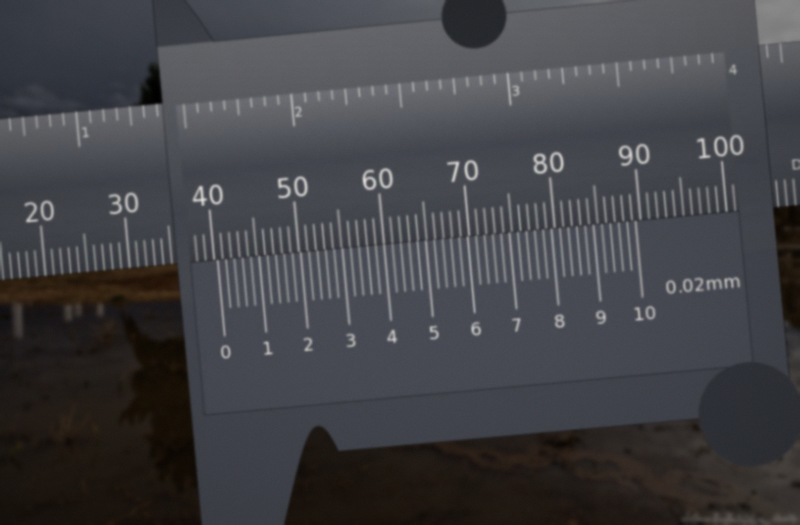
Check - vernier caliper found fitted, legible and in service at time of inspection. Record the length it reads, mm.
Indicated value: 40.4 mm
